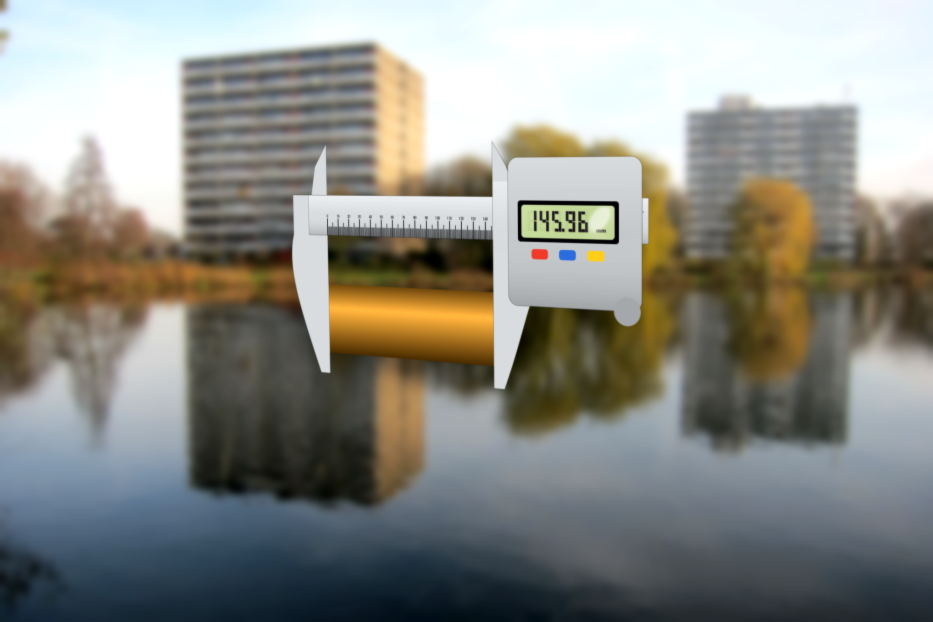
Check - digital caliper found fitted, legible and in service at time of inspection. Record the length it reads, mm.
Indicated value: 145.96 mm
